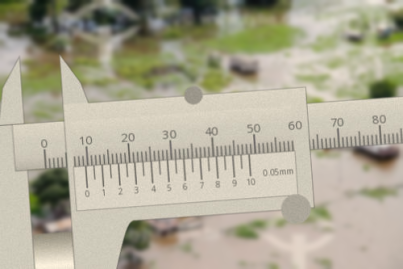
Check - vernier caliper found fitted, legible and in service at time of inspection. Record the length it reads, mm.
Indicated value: 9.5 mm
